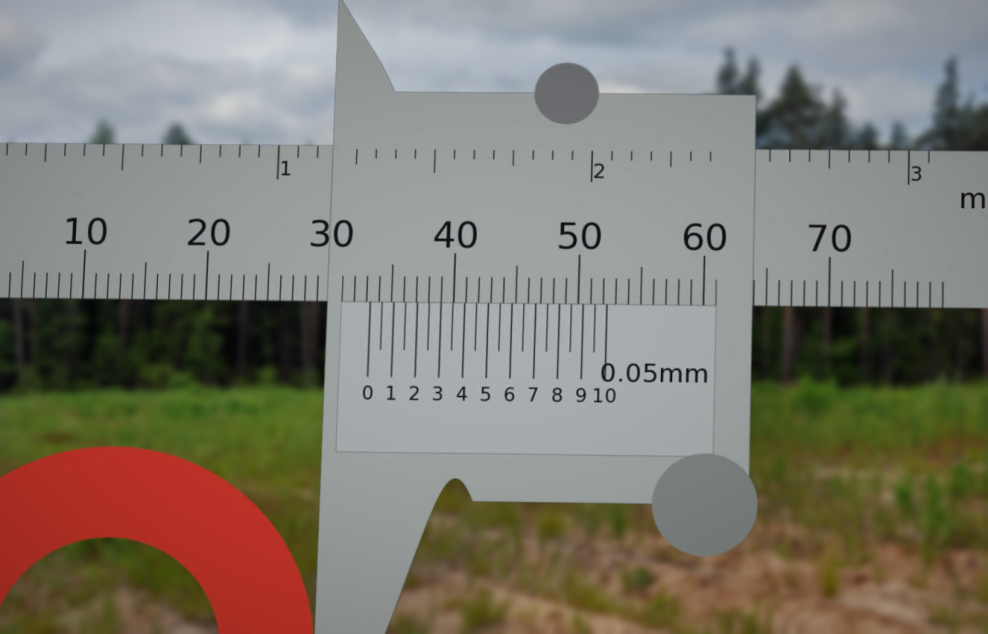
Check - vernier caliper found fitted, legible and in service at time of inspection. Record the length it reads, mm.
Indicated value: 33.3 mm
